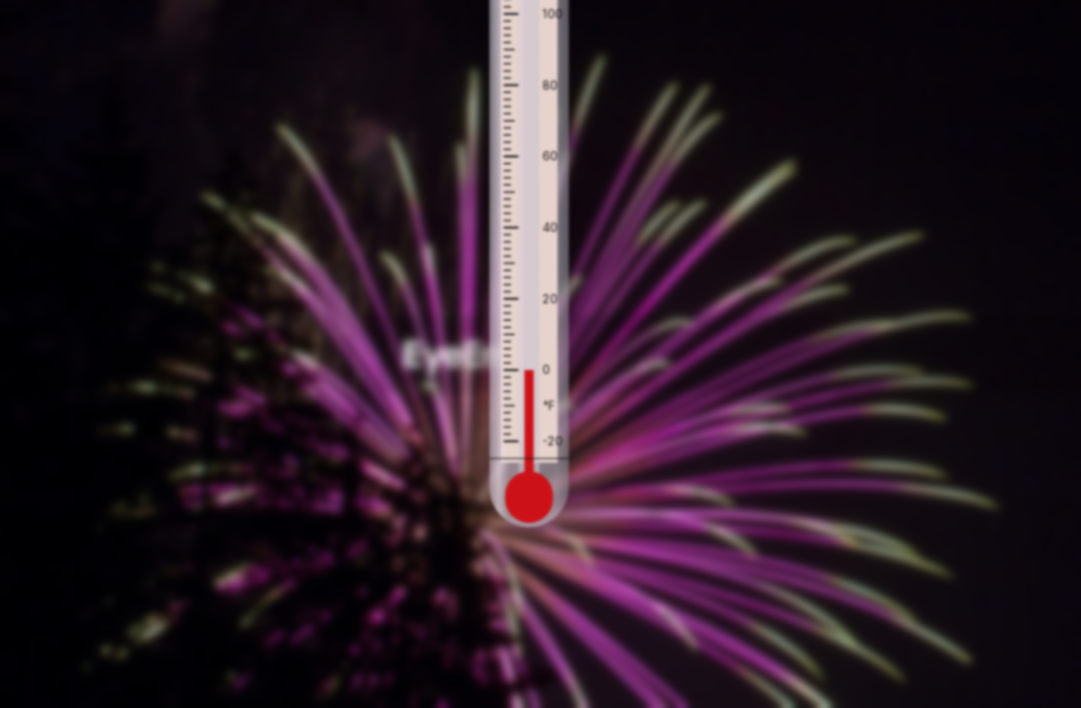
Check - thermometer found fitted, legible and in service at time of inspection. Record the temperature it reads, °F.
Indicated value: 0 °F
